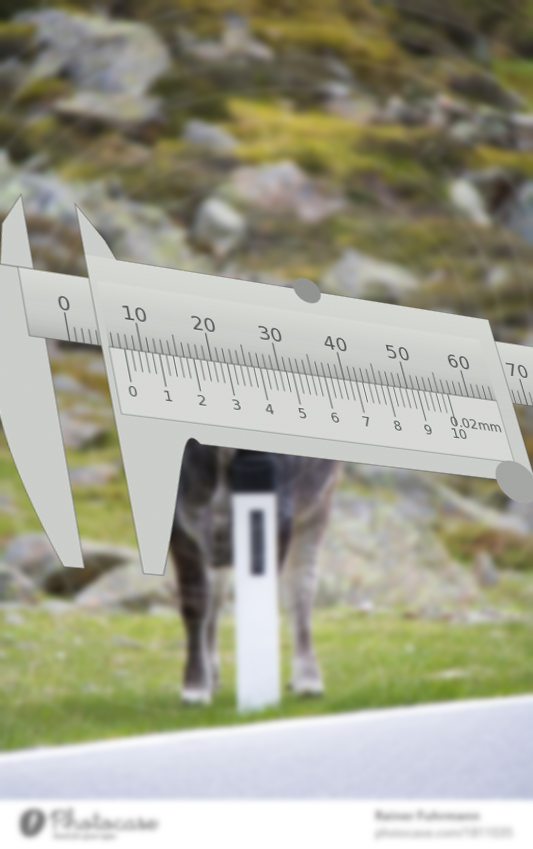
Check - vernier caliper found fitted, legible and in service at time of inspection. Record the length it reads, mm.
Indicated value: 7.6 mm
